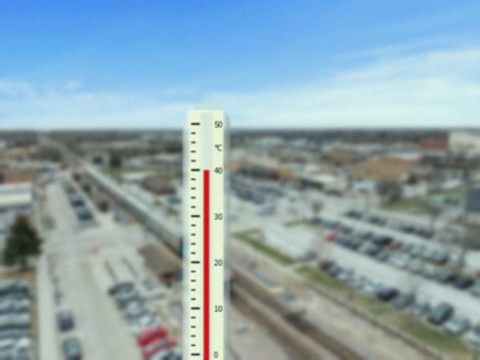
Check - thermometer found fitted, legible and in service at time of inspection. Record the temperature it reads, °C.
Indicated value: 40 °C
